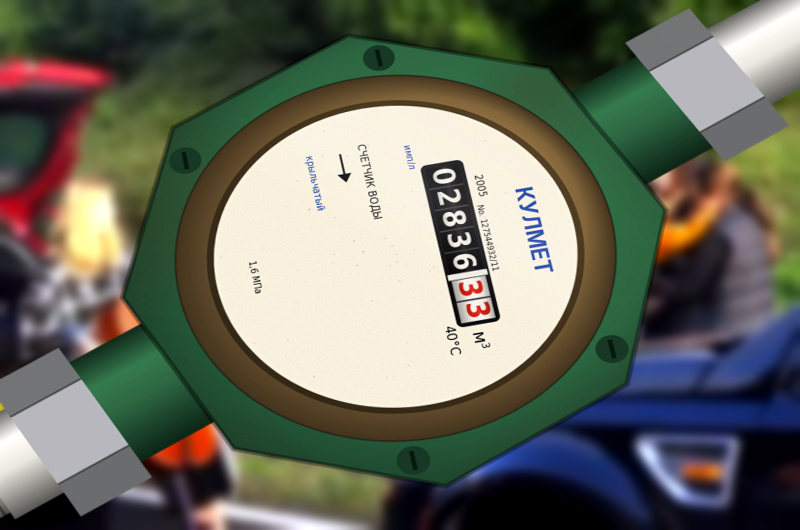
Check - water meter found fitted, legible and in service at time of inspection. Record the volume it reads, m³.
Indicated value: 2836.33 m³
